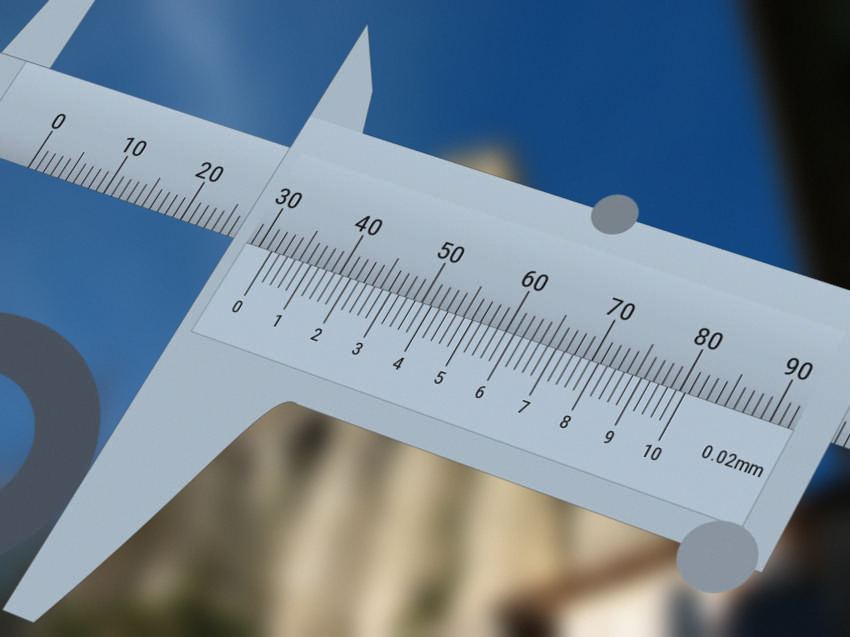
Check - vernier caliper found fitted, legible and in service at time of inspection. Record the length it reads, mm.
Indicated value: 31.6 mm
